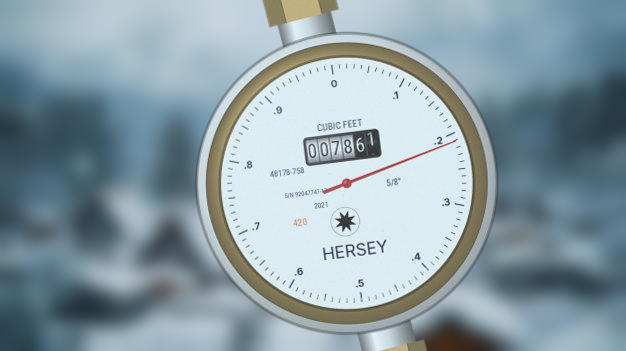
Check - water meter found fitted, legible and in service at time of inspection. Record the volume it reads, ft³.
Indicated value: 7861.21 ft³
